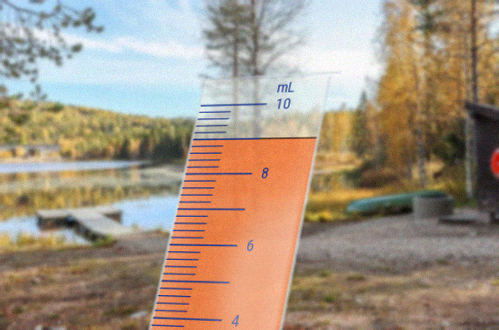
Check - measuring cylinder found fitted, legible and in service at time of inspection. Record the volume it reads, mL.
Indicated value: 9 mL
